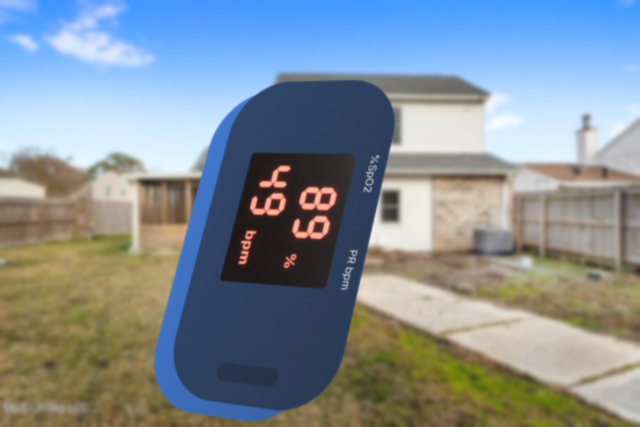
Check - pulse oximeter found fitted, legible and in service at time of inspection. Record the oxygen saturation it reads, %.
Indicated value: 89 %
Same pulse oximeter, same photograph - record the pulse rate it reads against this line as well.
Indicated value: 49 bpm
